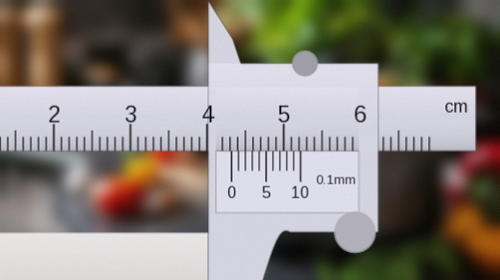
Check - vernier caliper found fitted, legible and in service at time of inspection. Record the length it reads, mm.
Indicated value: 43.2 mm
